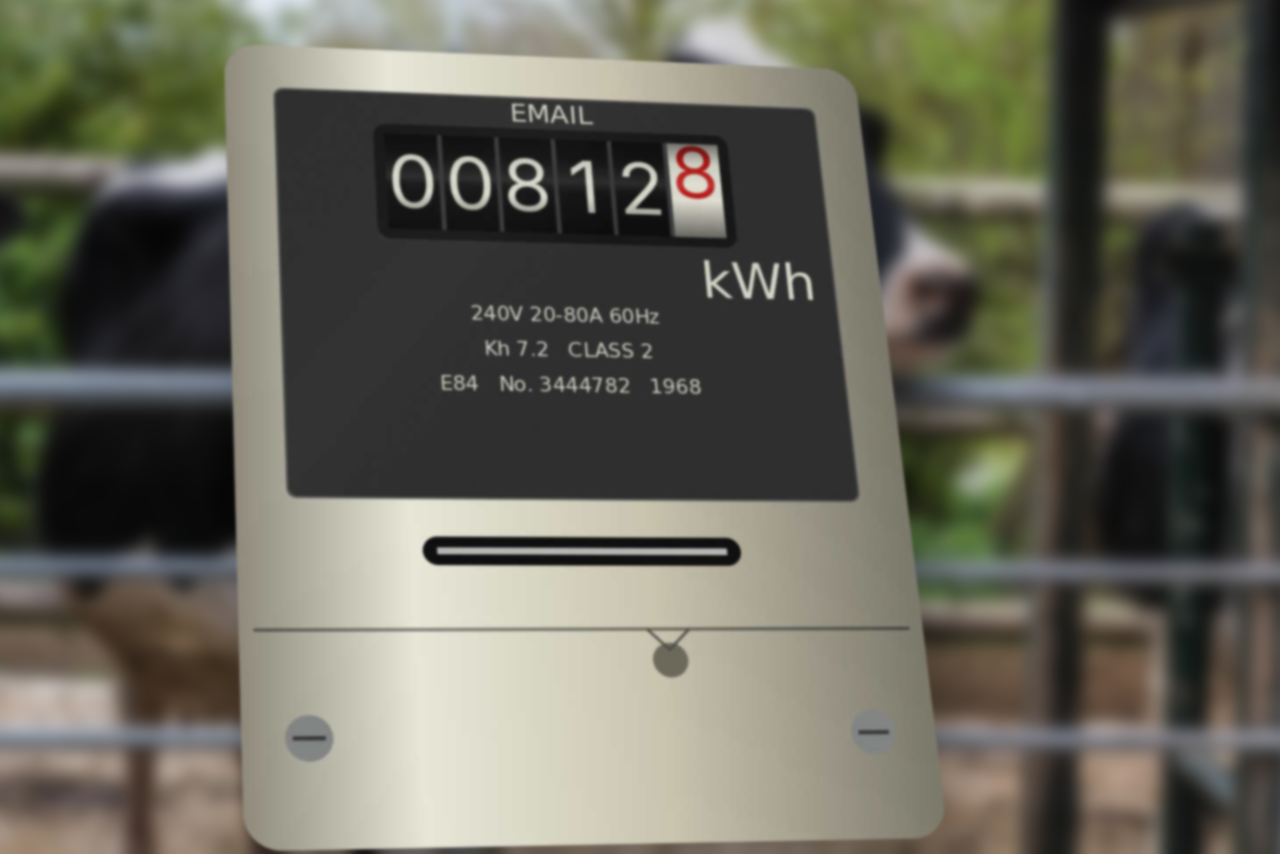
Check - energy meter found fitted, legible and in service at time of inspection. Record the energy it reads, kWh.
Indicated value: 812.8 kWh
